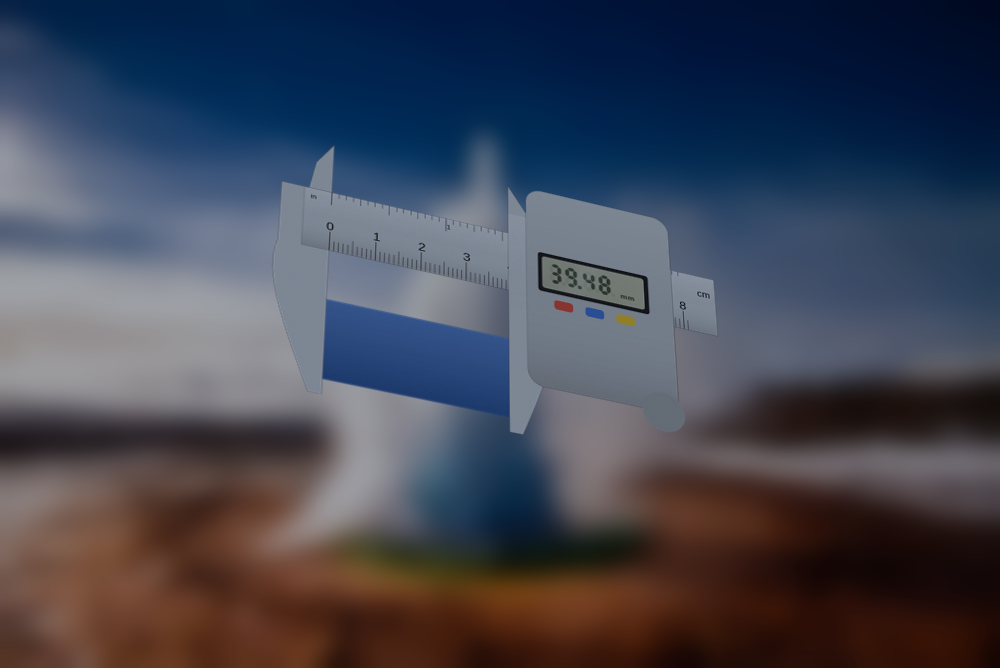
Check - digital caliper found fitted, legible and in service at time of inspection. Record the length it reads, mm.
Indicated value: 39.48 mm
